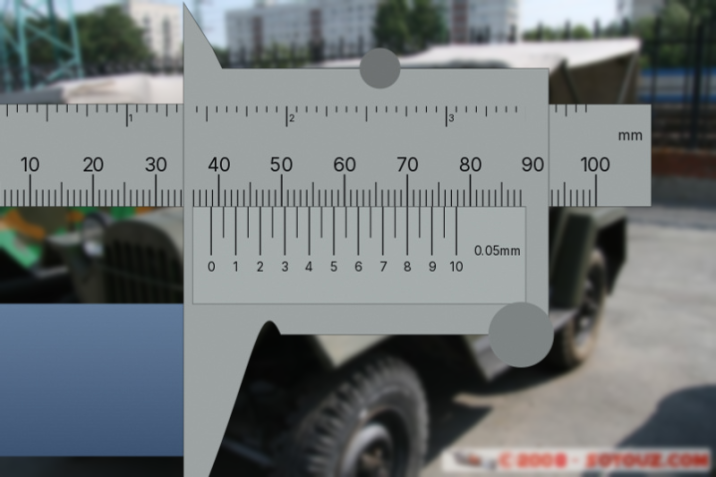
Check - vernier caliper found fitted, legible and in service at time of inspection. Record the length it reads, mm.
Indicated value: 38.8 mm
